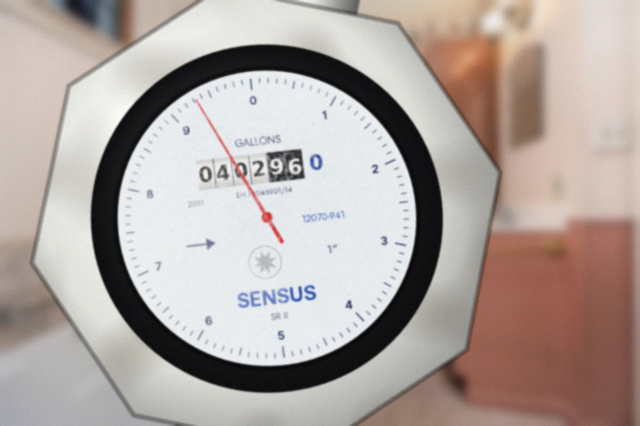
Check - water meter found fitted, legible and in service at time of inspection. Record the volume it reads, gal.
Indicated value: 402959.3 gal
